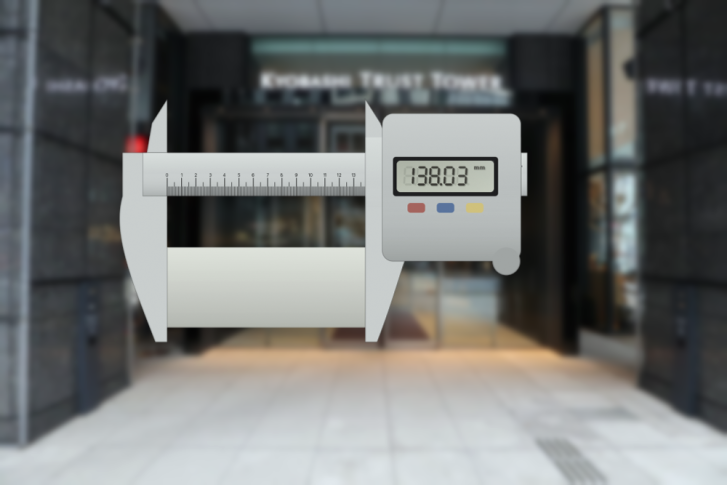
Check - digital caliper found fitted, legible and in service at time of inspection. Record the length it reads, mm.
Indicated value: 138.03 mm
